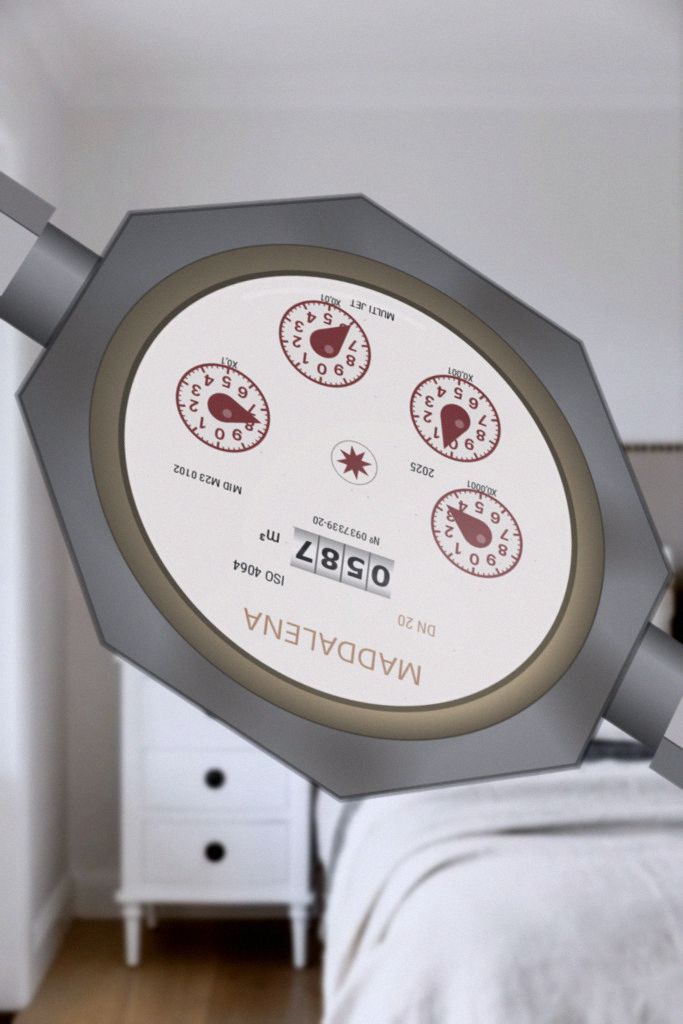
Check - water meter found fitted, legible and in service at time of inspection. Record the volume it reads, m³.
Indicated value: 587.7603 m³
